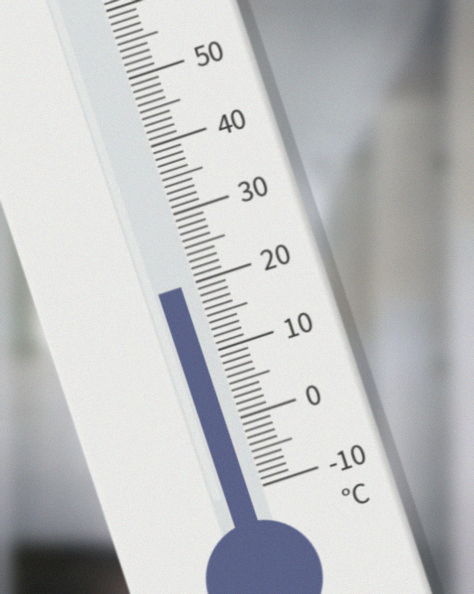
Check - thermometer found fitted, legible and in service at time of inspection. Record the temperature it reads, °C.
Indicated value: 20 °C
